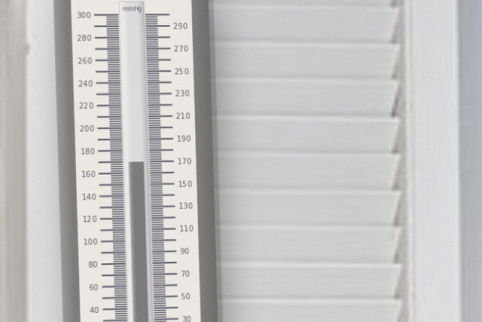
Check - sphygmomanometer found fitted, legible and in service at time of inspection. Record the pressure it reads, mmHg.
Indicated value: 170 mmHg
